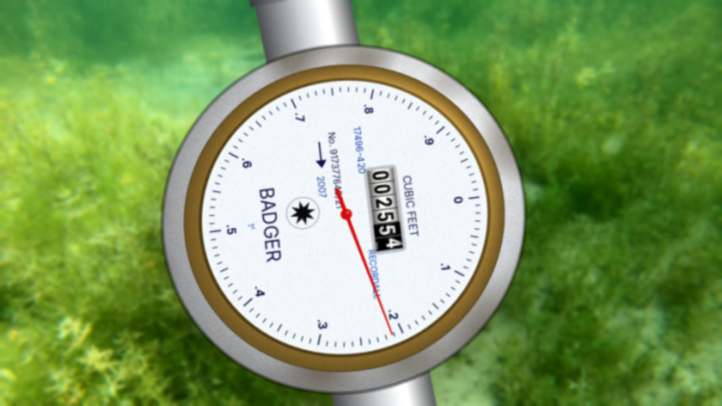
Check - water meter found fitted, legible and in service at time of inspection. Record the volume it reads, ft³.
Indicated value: 2554.21 ft³
